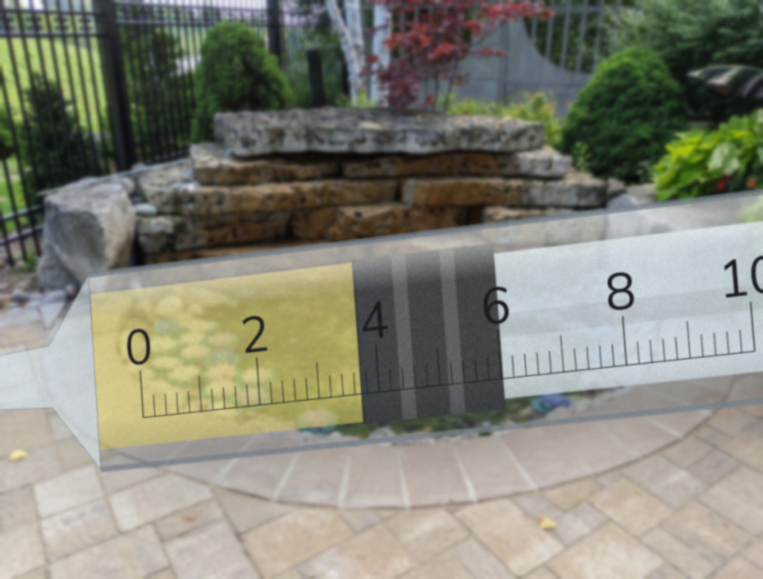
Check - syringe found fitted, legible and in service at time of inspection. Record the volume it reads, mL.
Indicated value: 3.7 mL
